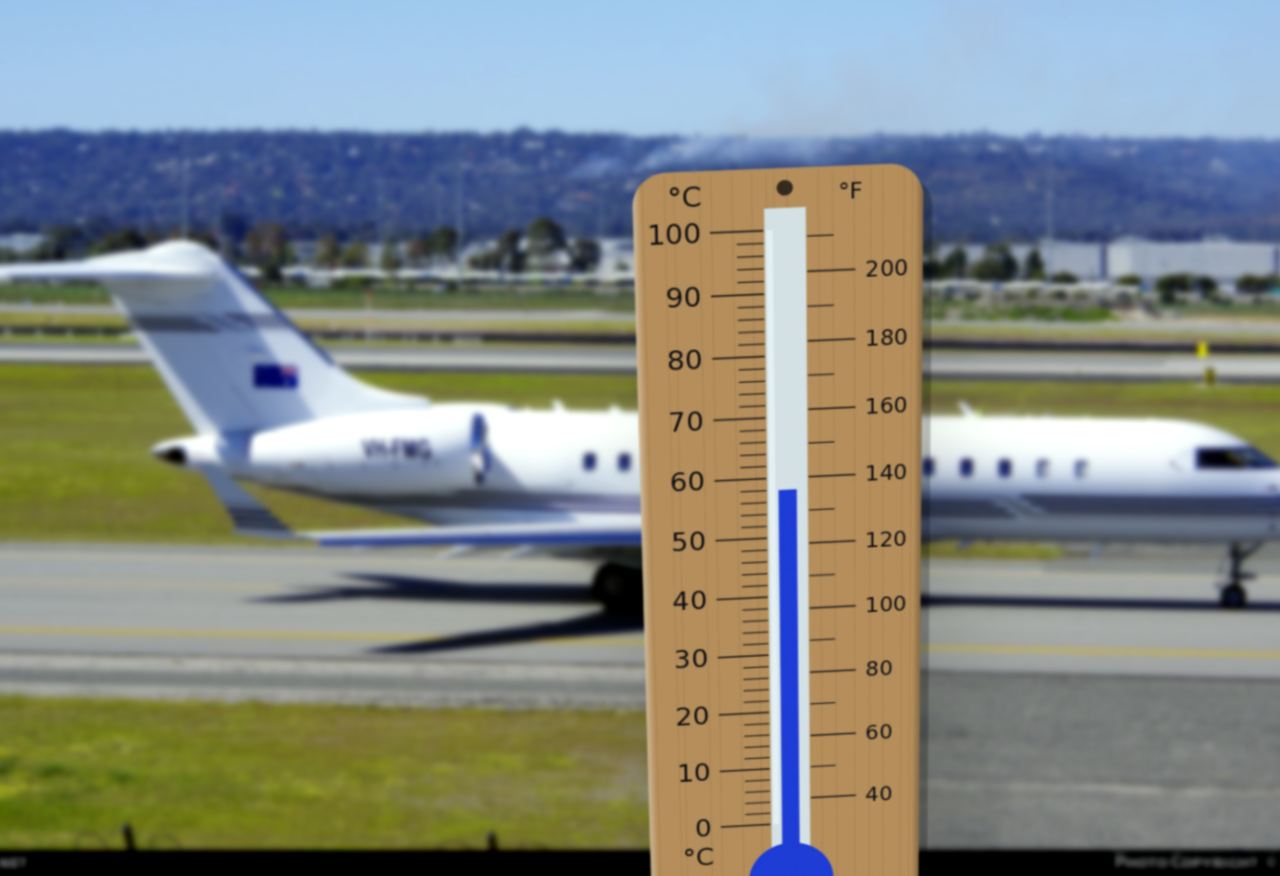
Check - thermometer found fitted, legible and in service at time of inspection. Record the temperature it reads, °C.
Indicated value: 58 °C
